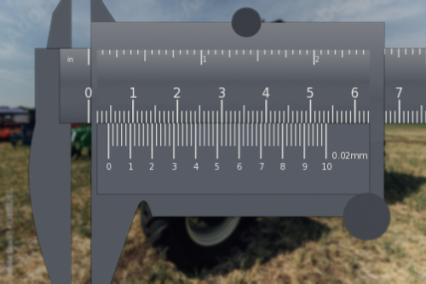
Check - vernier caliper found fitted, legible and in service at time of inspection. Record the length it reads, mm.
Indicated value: 4.5 mm
